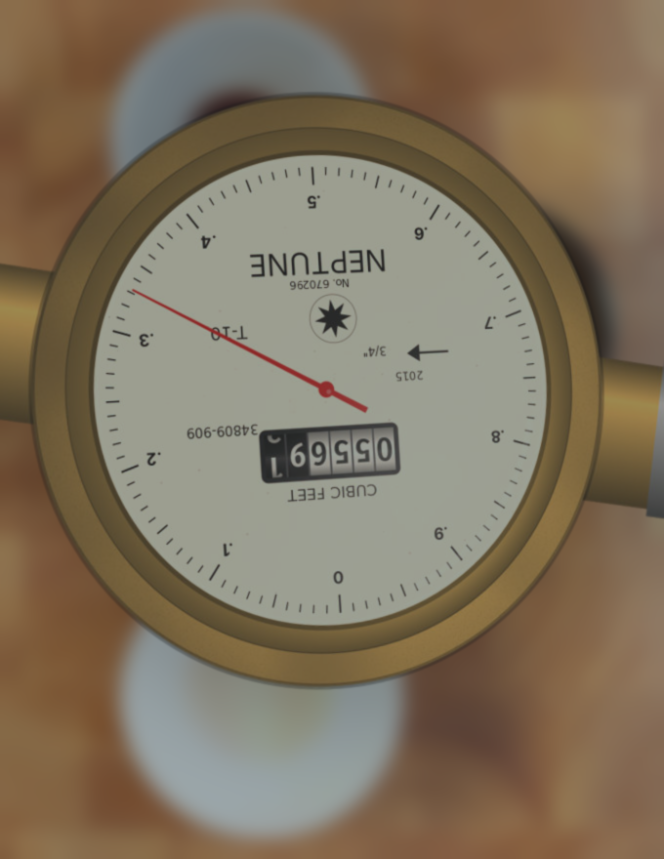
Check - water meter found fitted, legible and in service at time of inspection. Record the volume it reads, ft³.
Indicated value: 55691.33 ft³
